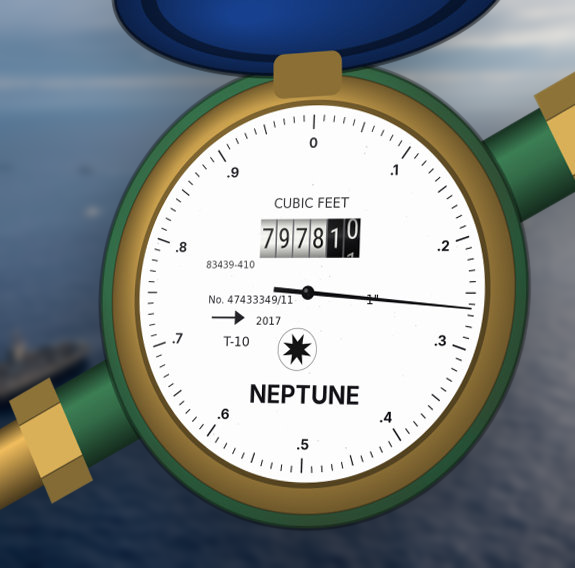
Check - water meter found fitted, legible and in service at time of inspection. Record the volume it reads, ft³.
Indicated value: 797810.26 ft³
